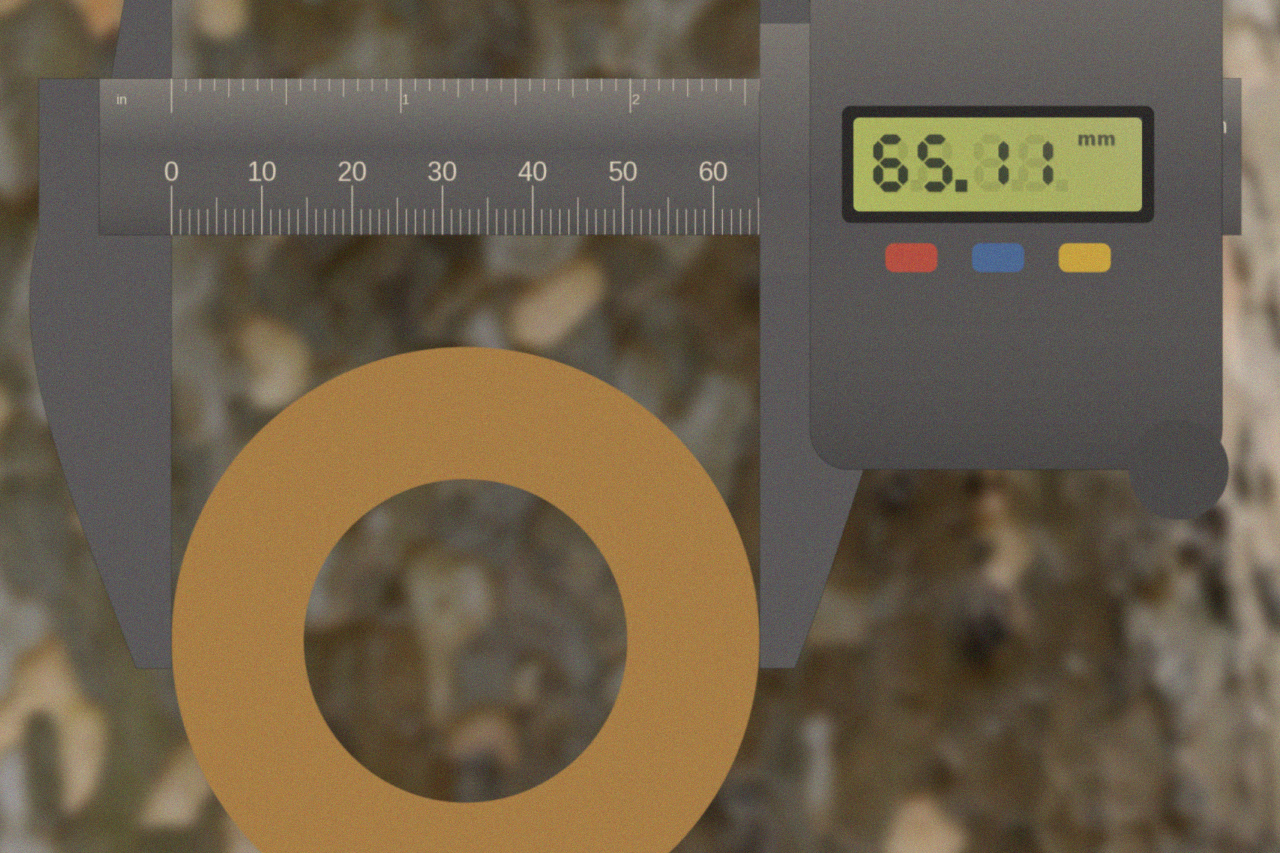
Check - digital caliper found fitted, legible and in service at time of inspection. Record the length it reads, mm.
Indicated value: 65.11 mm
